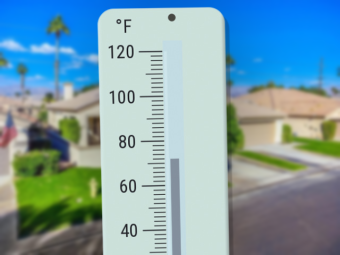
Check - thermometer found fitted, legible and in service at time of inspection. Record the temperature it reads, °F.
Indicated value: 72 °F
